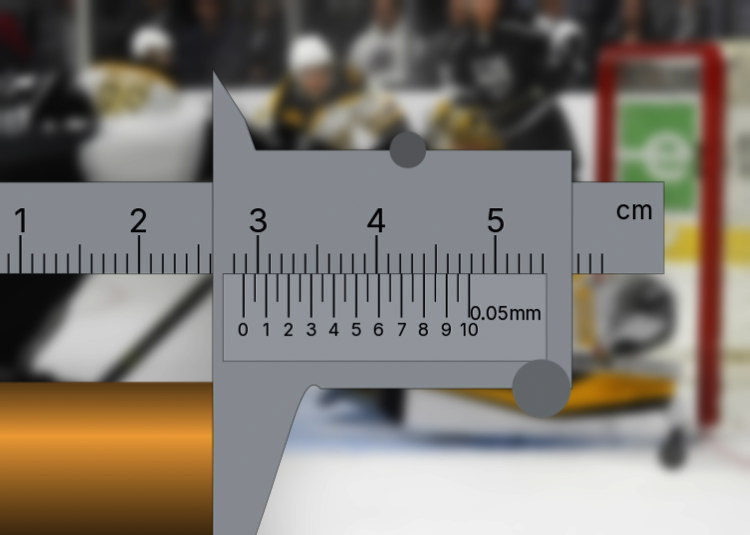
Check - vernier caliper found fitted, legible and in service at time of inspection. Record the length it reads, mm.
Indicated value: 28.8 mm
